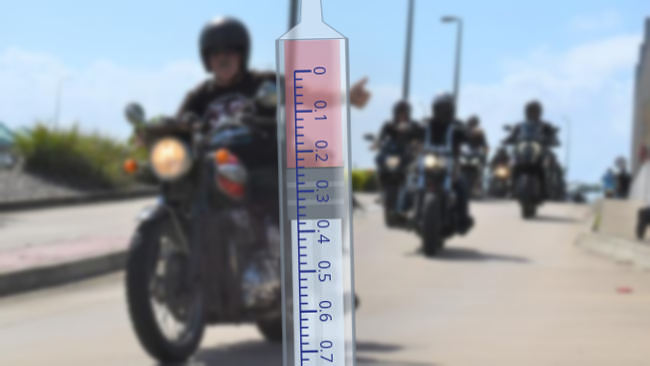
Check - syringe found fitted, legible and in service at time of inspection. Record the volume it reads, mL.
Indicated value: 0.24 mL
